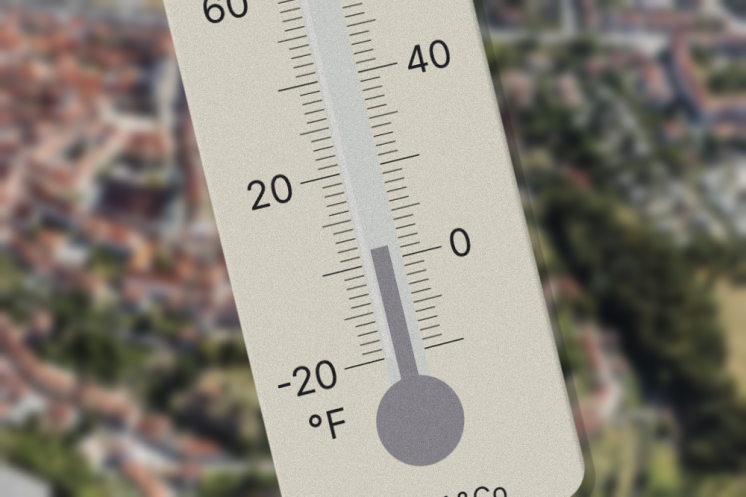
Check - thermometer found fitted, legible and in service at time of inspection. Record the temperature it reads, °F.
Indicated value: 3 °F
